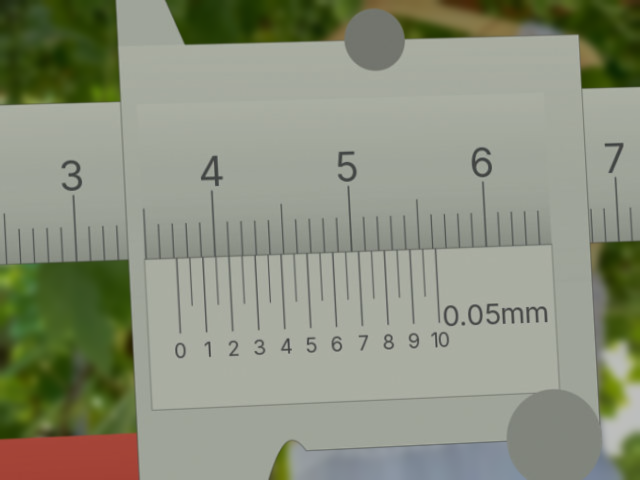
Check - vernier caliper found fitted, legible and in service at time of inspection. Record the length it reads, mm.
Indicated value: 37.2 mm
